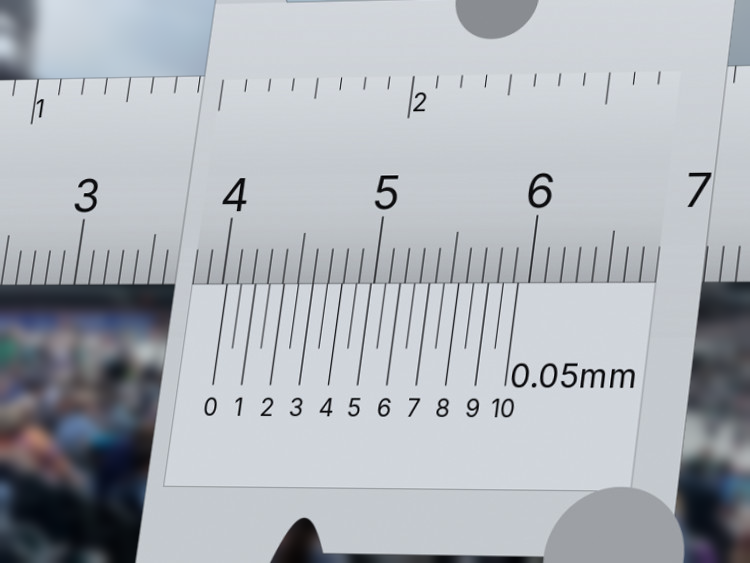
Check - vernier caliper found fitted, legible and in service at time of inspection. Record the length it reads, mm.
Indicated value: 40.3 mm
